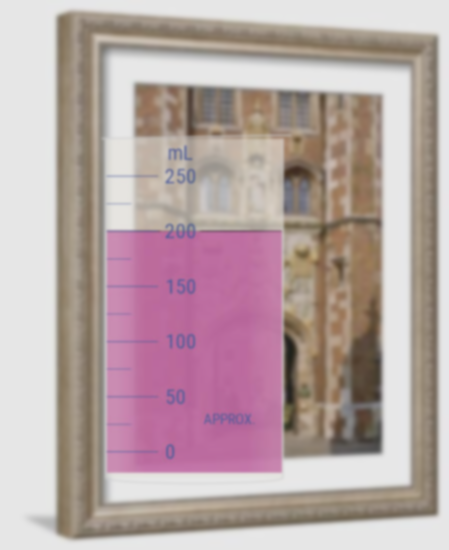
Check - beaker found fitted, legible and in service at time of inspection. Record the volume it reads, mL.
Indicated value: 200 mL
